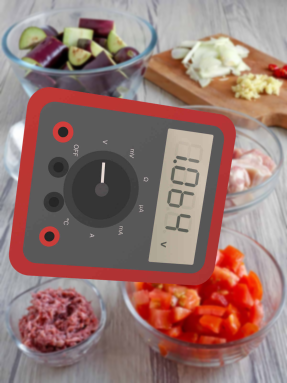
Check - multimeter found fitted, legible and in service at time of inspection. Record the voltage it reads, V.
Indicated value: 1.064 V
